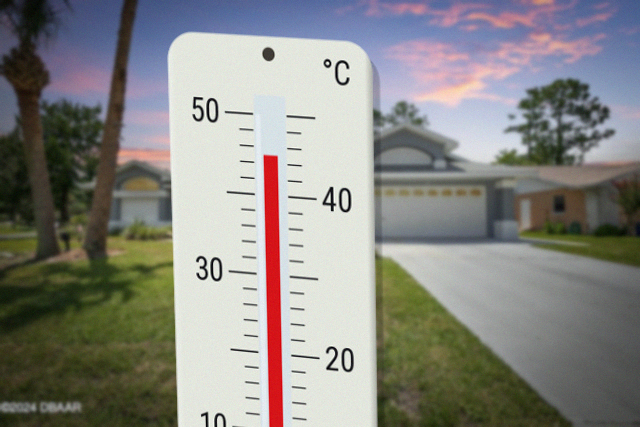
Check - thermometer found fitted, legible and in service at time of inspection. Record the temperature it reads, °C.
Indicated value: 45 °C
